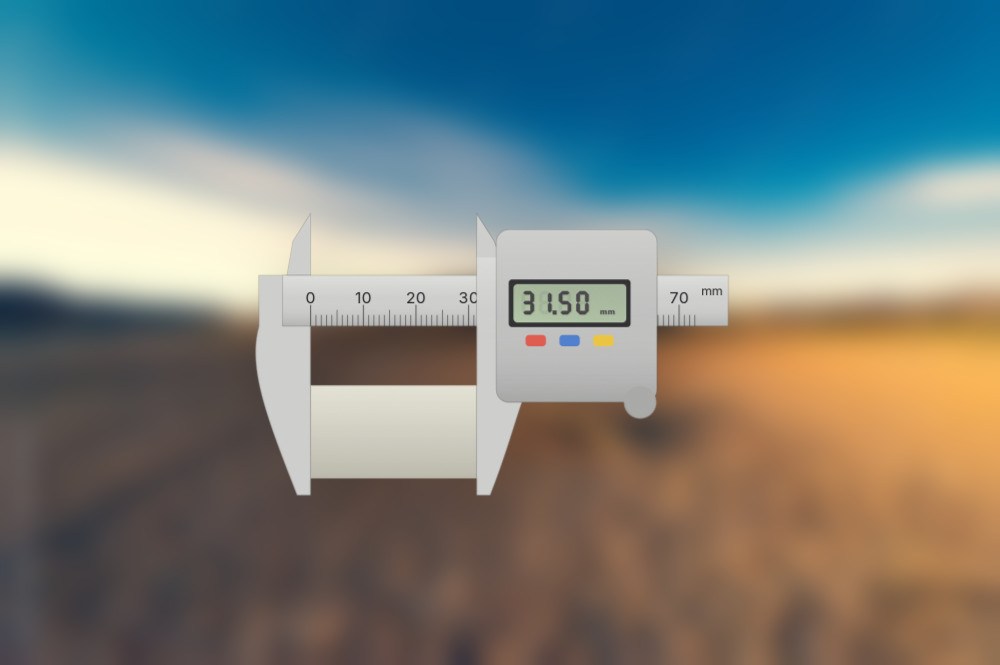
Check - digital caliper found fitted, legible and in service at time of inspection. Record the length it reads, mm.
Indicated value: 31.50 mm
